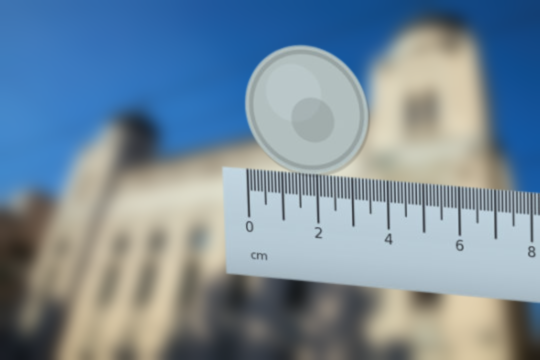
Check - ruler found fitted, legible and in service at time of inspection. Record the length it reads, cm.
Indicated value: 3.5 cm
